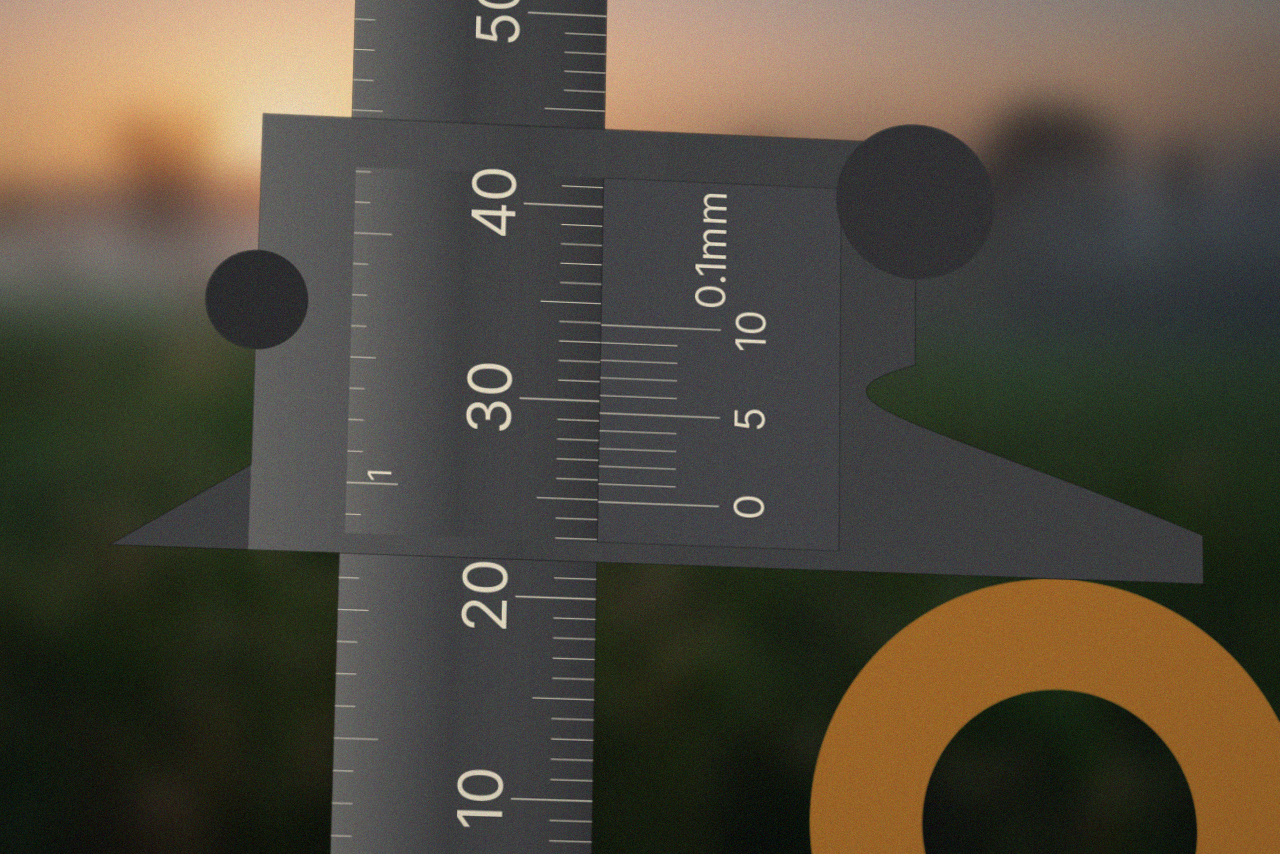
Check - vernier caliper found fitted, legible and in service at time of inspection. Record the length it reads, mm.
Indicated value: 24.9 mm
